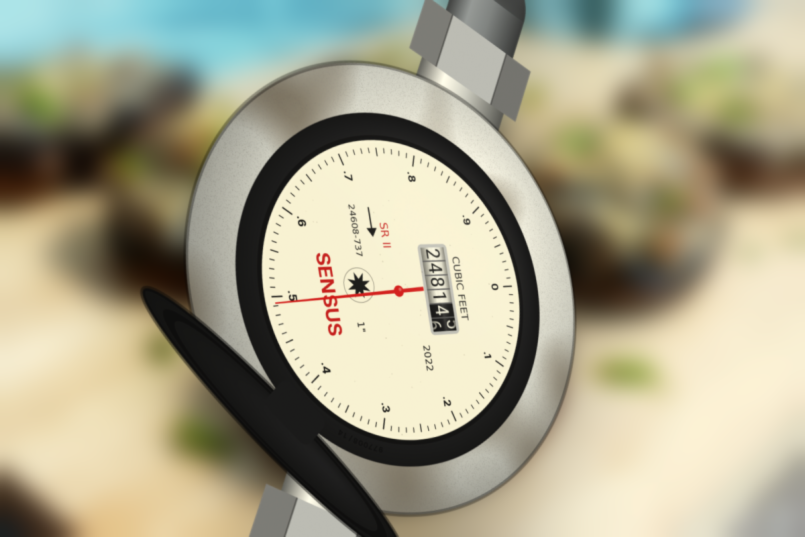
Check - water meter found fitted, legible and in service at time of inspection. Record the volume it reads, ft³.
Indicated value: 248145.49 ft³
